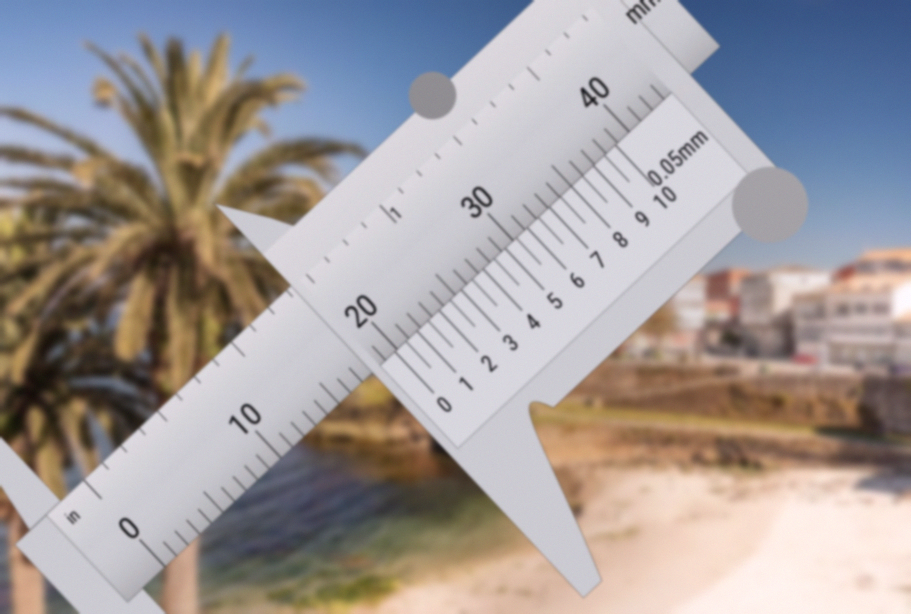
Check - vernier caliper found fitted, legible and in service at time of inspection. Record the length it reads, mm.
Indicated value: 19.8 mm
